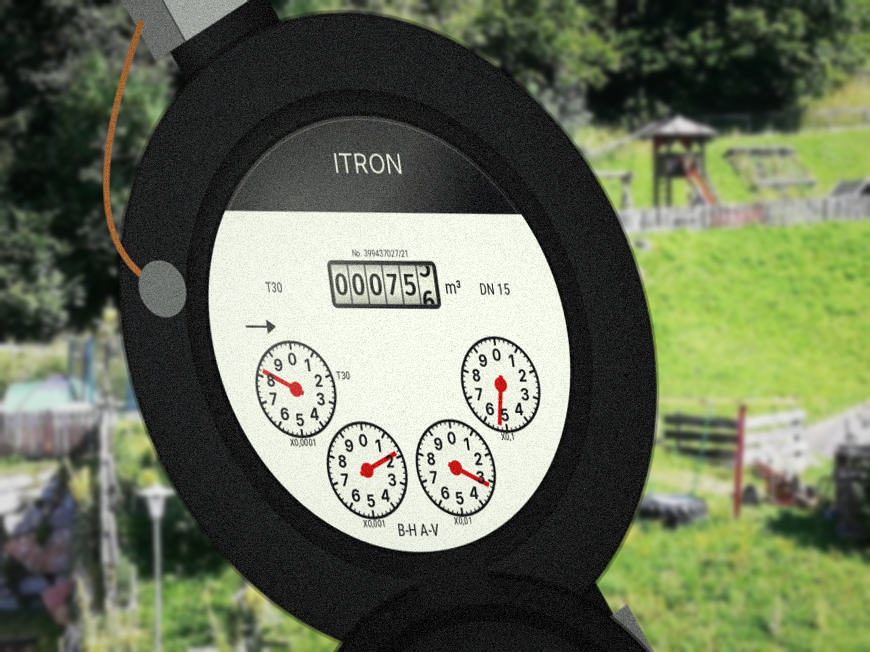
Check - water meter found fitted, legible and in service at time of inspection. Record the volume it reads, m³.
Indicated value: 755.5318 m³
